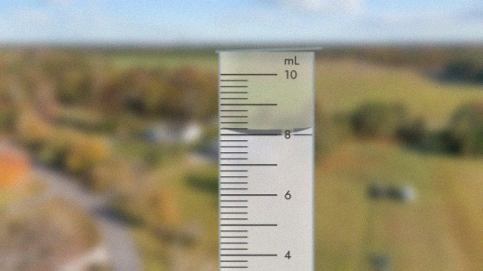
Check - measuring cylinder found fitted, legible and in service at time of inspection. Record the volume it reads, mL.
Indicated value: 8 mL
